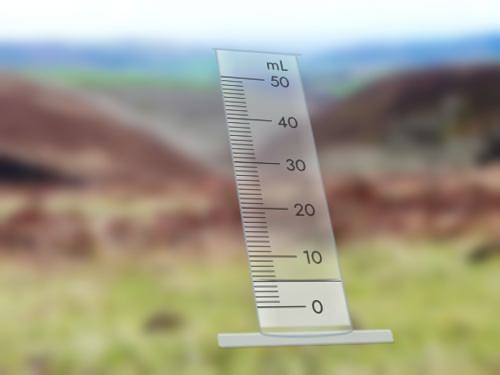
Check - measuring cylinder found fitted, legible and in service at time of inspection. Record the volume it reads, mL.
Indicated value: 5 mL
